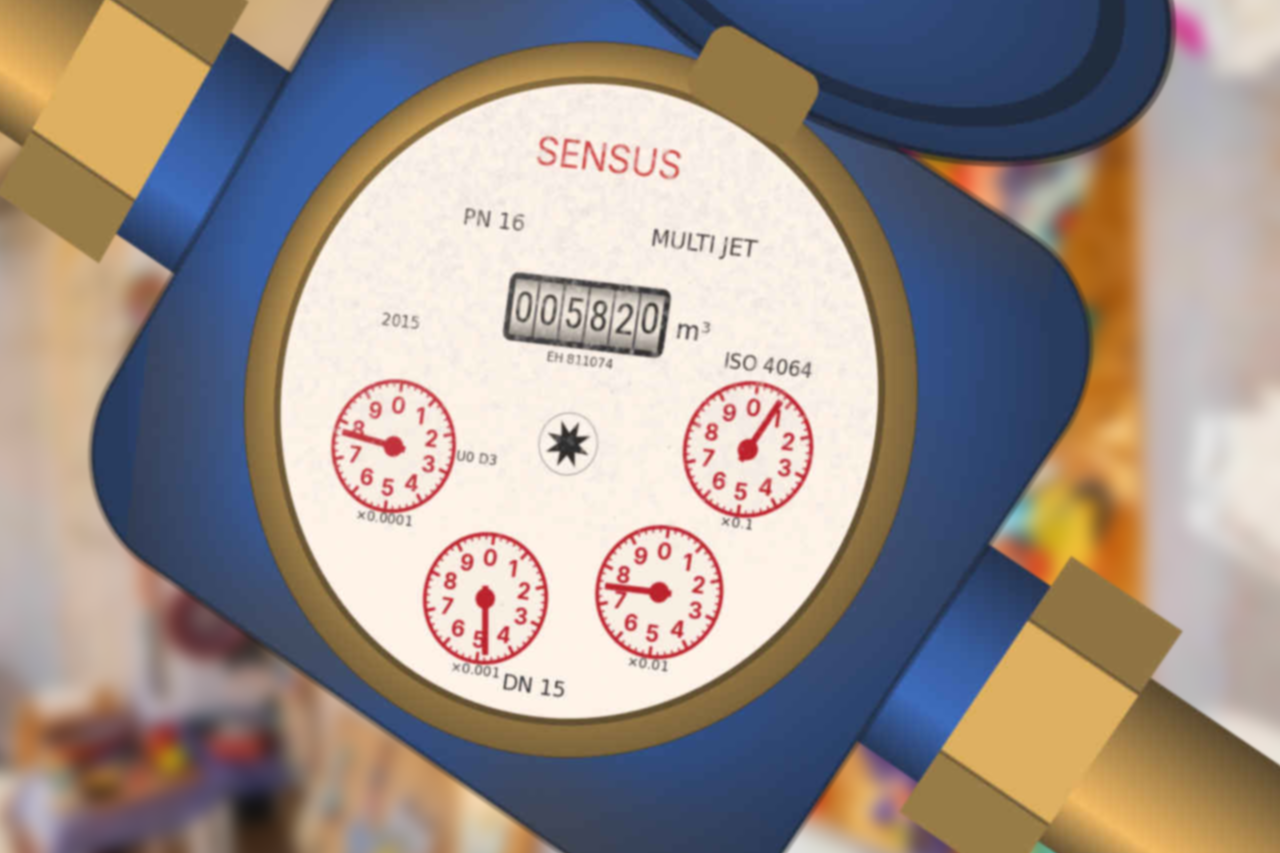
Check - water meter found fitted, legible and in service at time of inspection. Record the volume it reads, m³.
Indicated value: 5820.0747 m³
